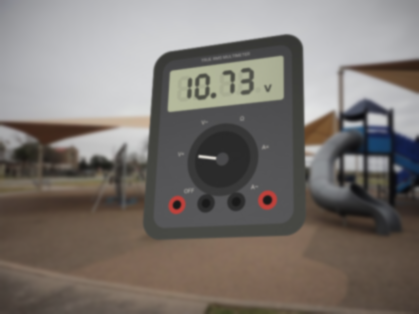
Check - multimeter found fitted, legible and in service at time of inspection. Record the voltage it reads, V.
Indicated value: 10.73 V
